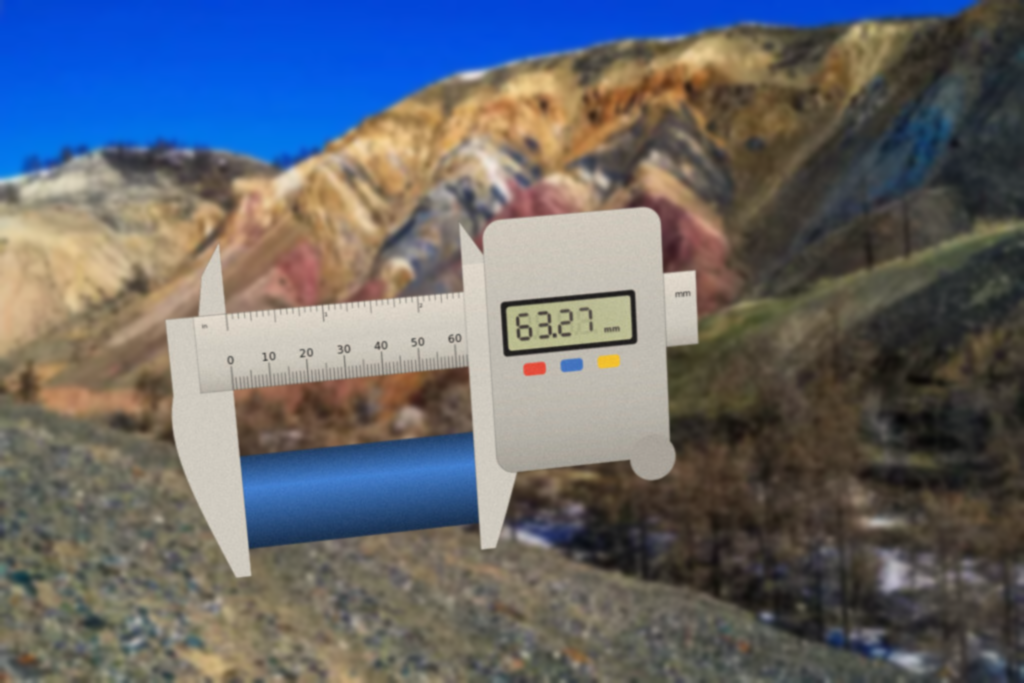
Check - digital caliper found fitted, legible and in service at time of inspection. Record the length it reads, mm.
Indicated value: 63.27 mm
